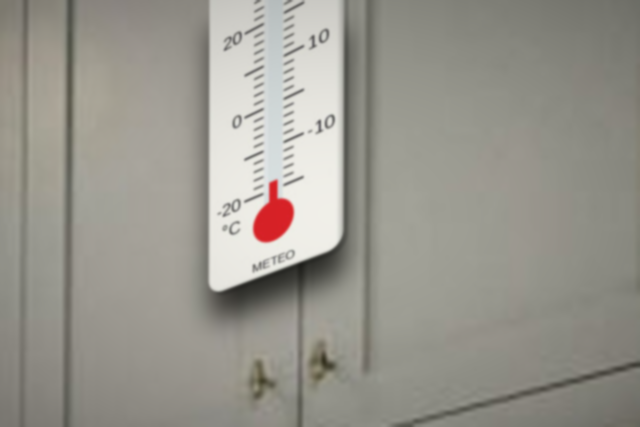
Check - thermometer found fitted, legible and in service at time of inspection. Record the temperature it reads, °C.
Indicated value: -18 °C
